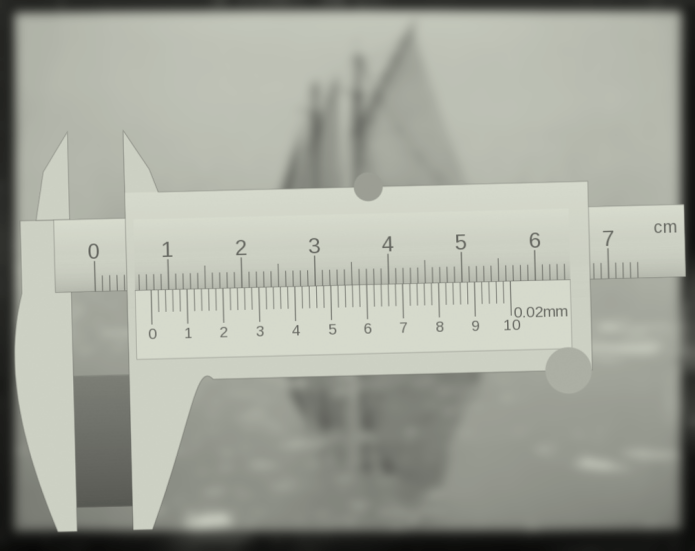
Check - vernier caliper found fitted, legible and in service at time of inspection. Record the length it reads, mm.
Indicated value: 7.6 mm
